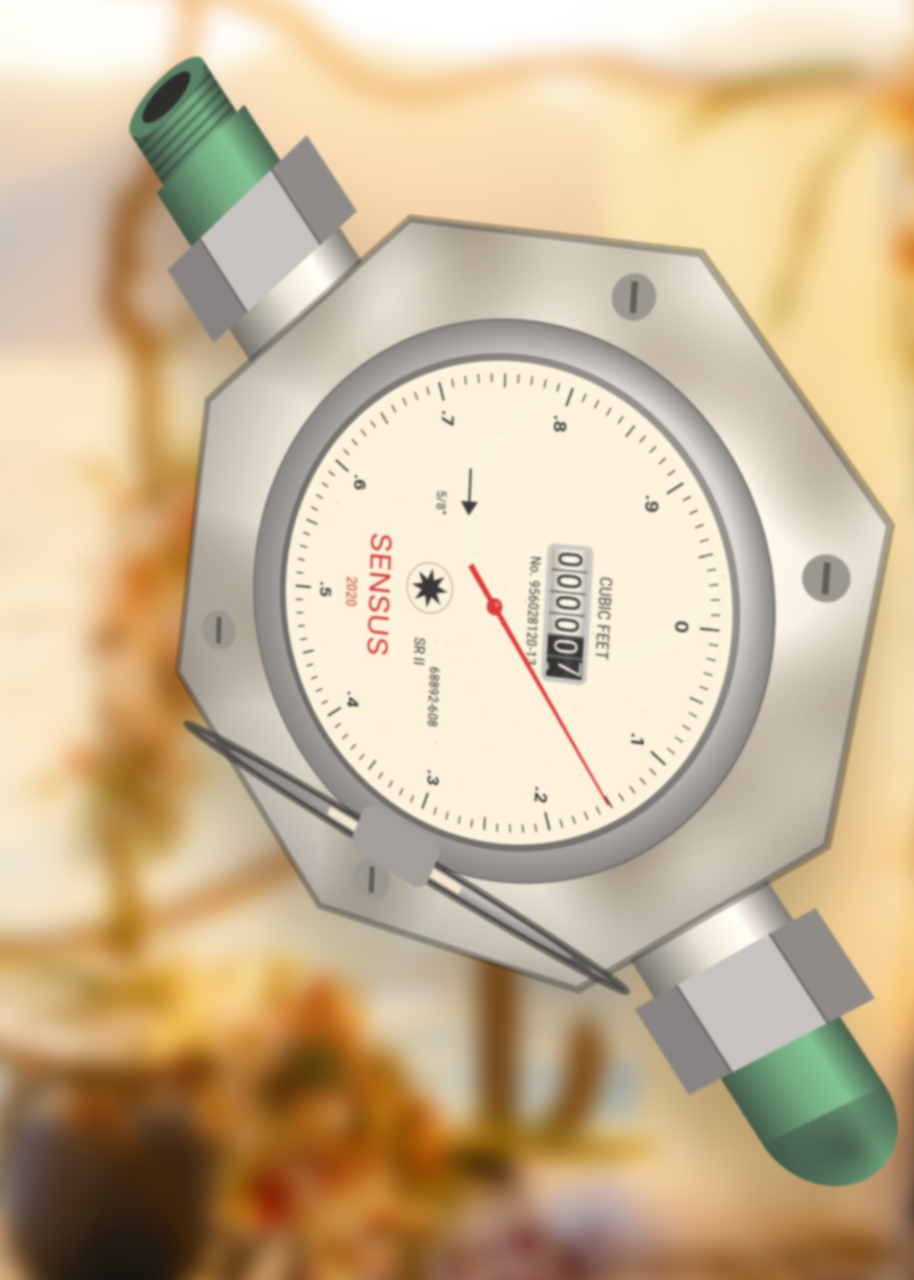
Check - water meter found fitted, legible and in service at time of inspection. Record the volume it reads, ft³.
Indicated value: 7.15 ft³
